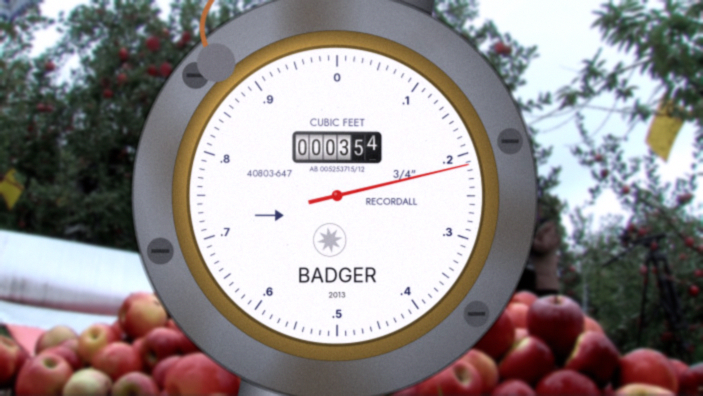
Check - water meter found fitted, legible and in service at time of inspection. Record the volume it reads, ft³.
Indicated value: 354.21 ft³
